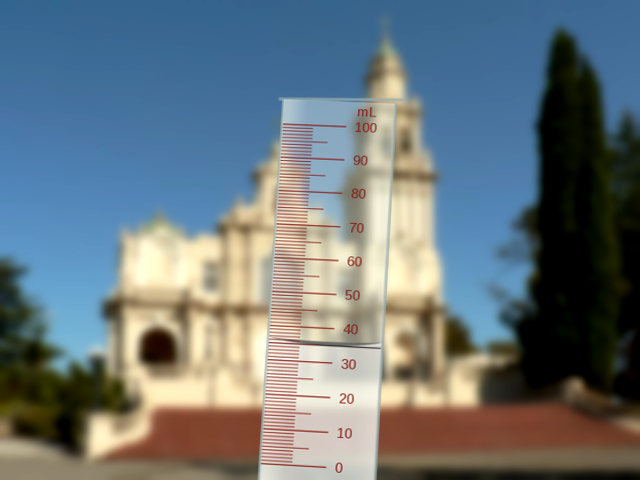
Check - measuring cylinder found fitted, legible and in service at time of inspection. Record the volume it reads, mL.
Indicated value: 35 mL
